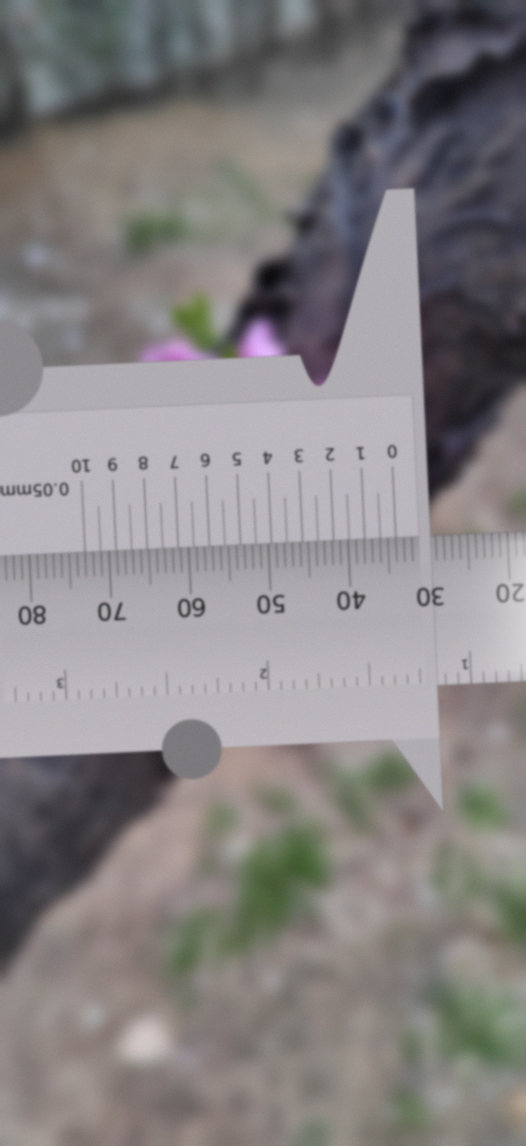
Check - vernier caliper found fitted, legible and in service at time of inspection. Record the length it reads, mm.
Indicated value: 34.0 mm
